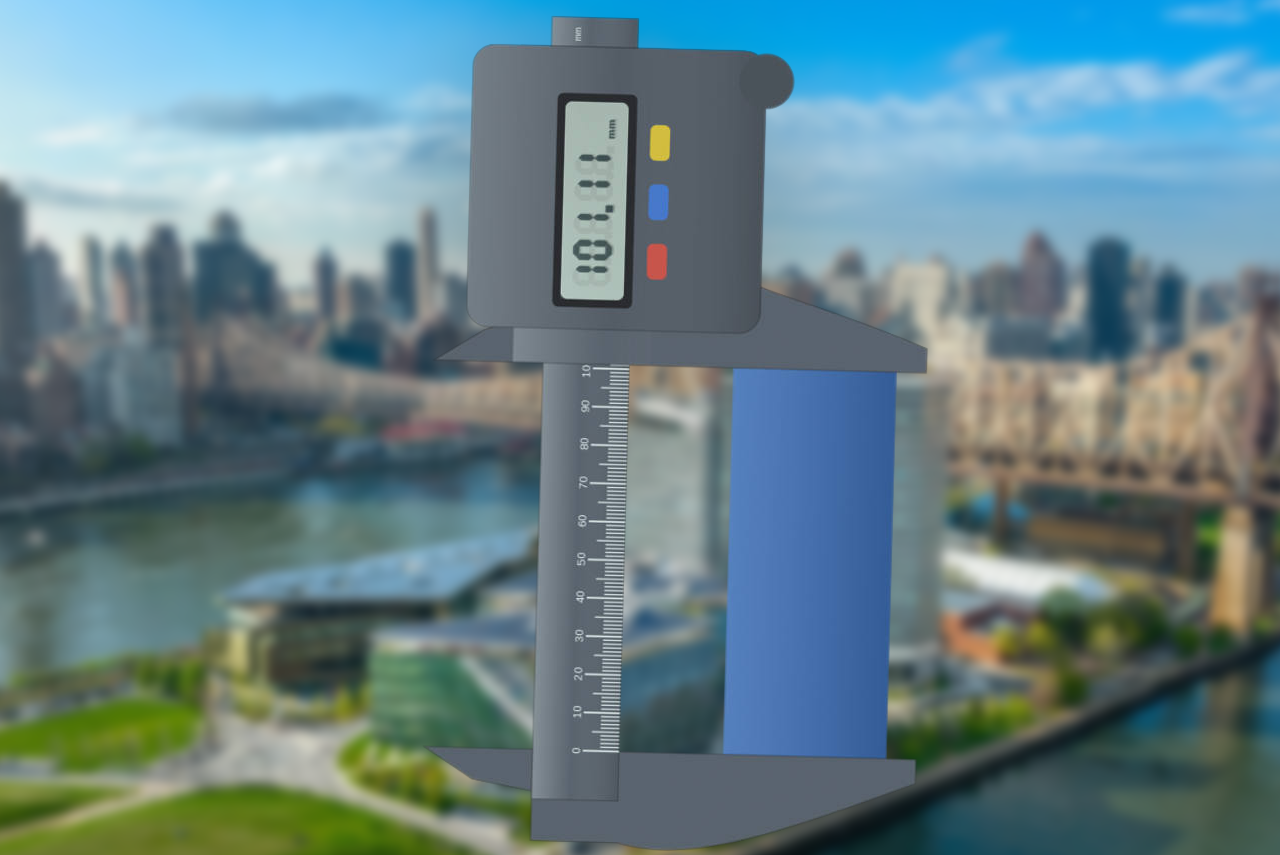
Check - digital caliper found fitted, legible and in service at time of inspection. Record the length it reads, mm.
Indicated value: 101.11 mm
